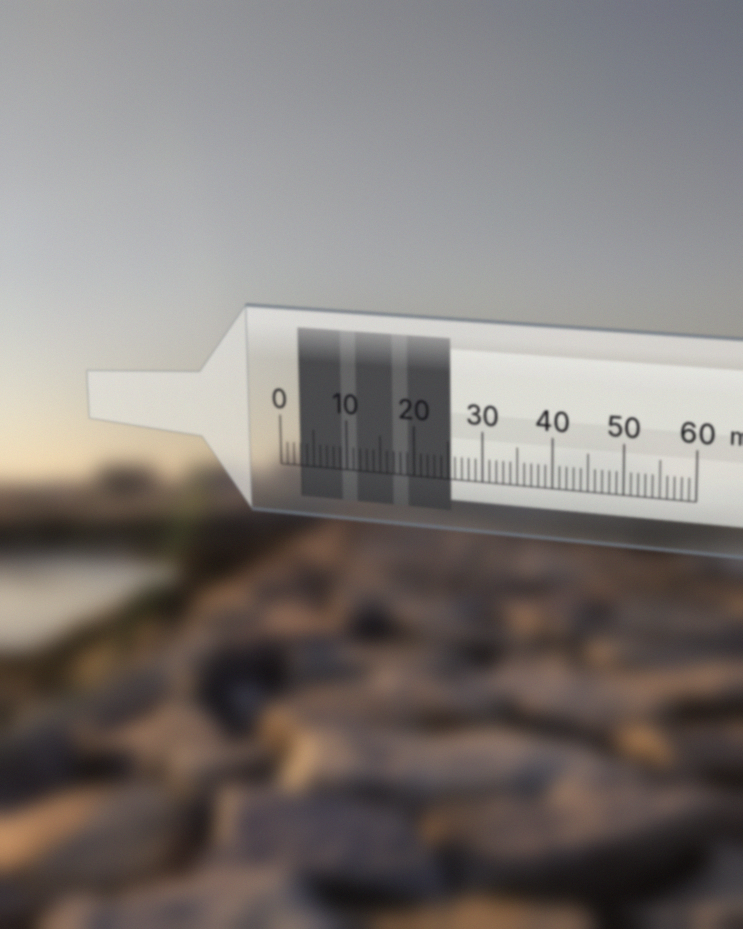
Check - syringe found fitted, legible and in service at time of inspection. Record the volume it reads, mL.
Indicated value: 3 mL
